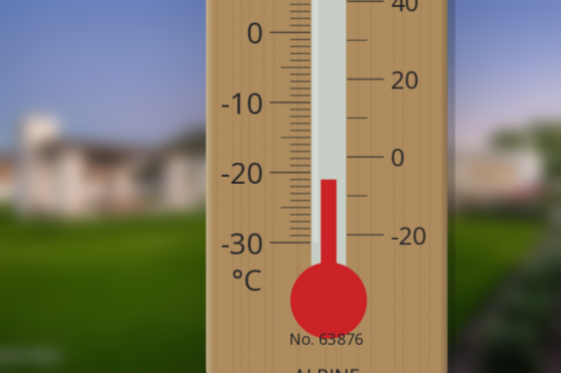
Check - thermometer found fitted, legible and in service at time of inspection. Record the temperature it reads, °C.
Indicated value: -21 °C
